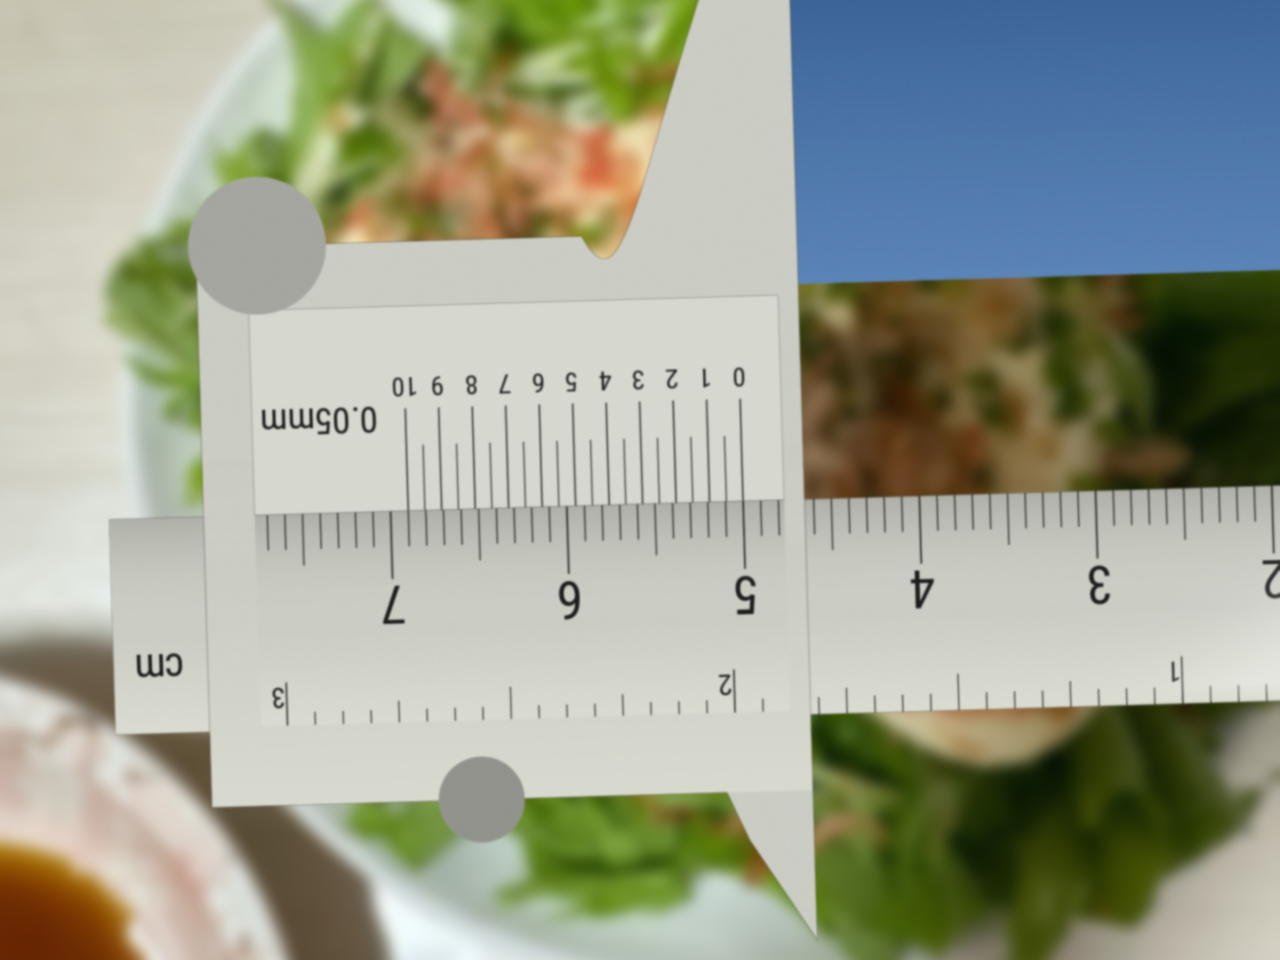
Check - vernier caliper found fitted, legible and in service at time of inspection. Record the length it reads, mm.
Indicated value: 50.0 mm
